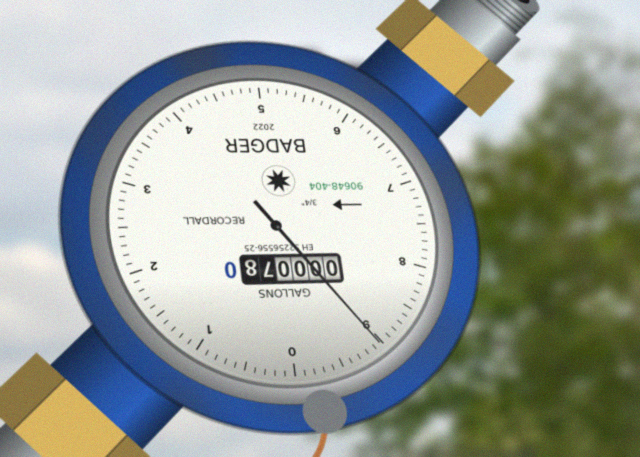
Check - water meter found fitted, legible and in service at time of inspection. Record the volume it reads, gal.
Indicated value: 779.0 gal
